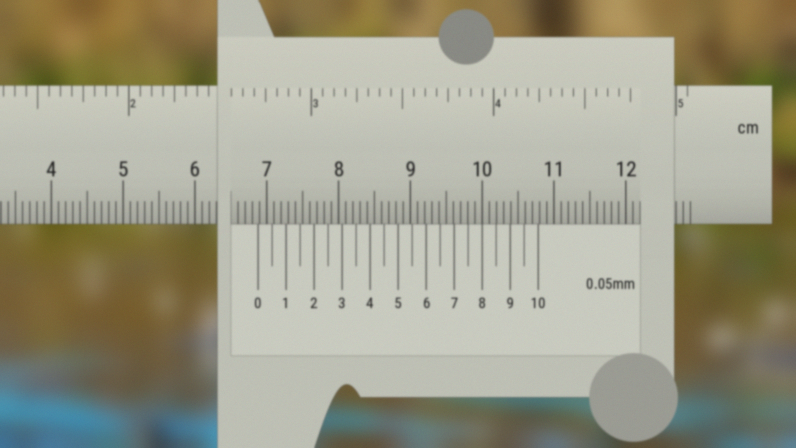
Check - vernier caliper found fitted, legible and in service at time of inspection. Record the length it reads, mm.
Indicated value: 68.8 mm
